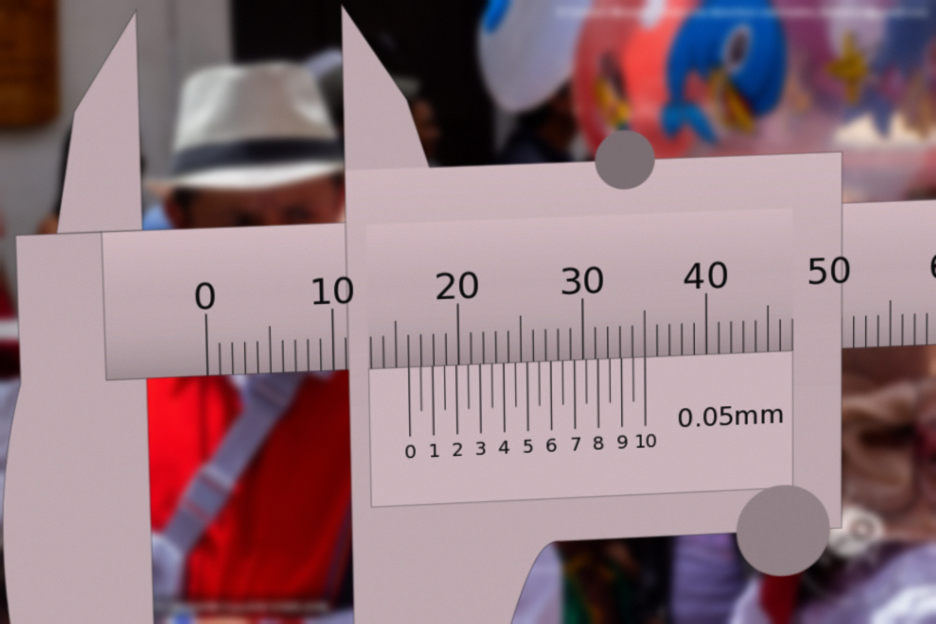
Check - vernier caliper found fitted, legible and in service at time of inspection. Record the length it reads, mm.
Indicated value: 16.0 mm
